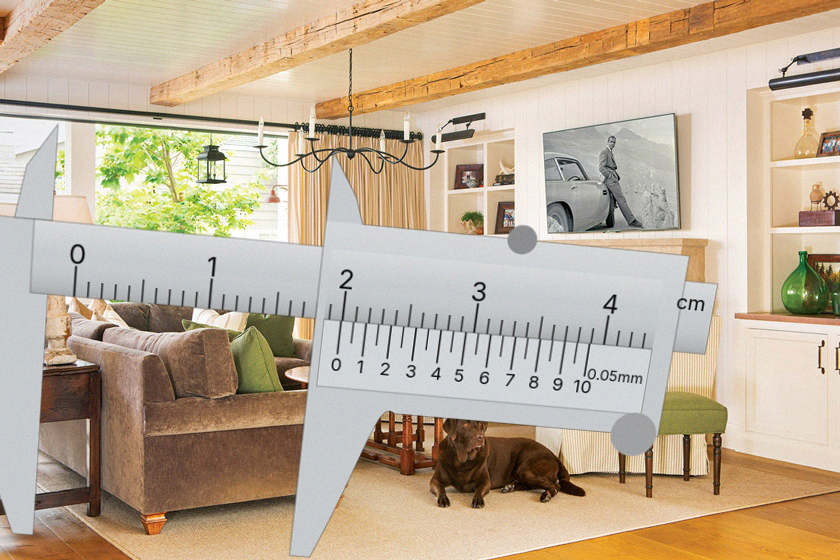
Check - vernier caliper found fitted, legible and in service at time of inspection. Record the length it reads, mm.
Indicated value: 19.9 mm
